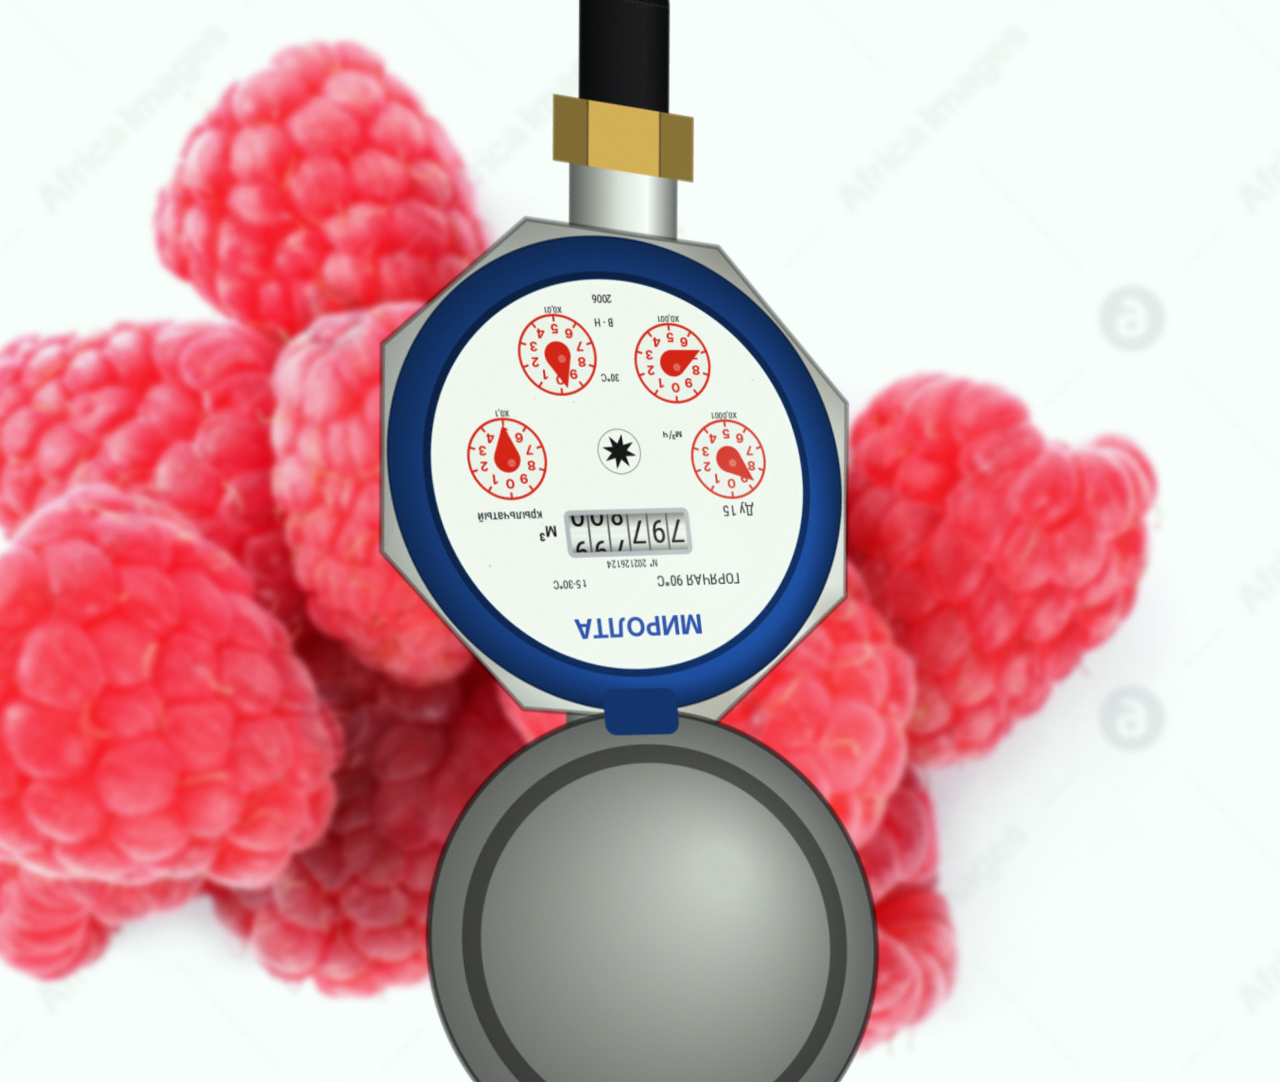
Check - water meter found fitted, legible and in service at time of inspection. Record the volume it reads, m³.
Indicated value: 797799.4968 m³
